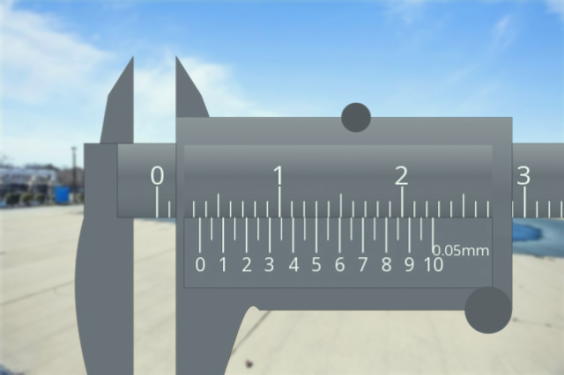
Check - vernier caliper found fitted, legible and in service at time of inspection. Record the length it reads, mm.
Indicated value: 3.5 mm
